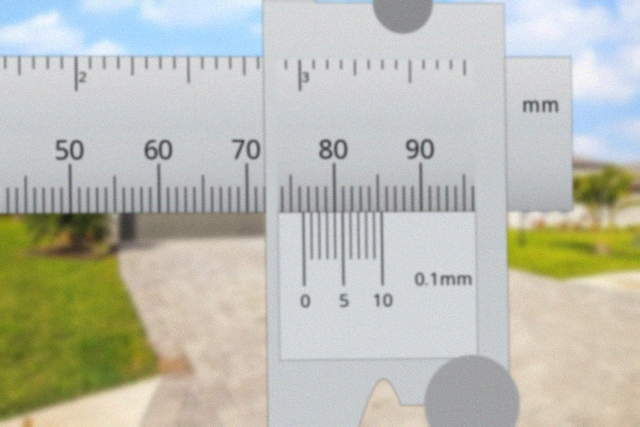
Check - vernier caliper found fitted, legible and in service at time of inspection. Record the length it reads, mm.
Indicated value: 76.4 mm
